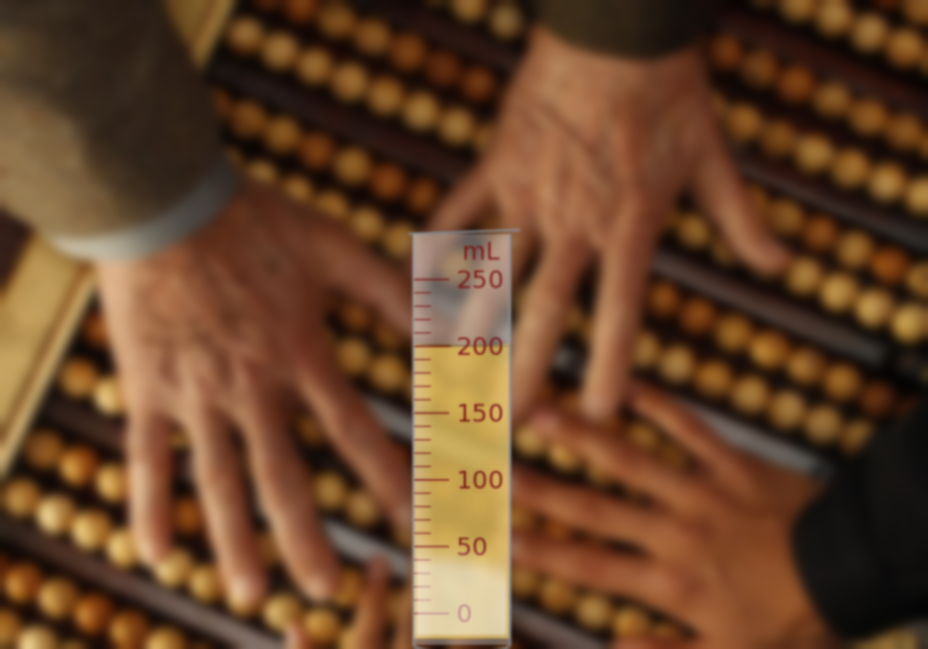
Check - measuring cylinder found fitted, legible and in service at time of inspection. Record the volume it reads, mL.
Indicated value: 200 mL
